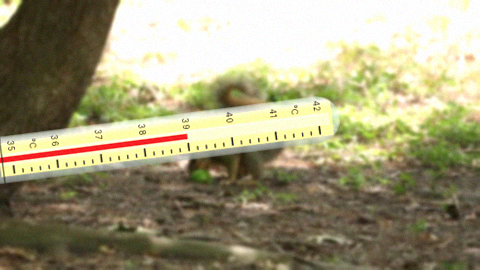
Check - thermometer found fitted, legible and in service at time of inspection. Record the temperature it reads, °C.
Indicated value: 39 °C
